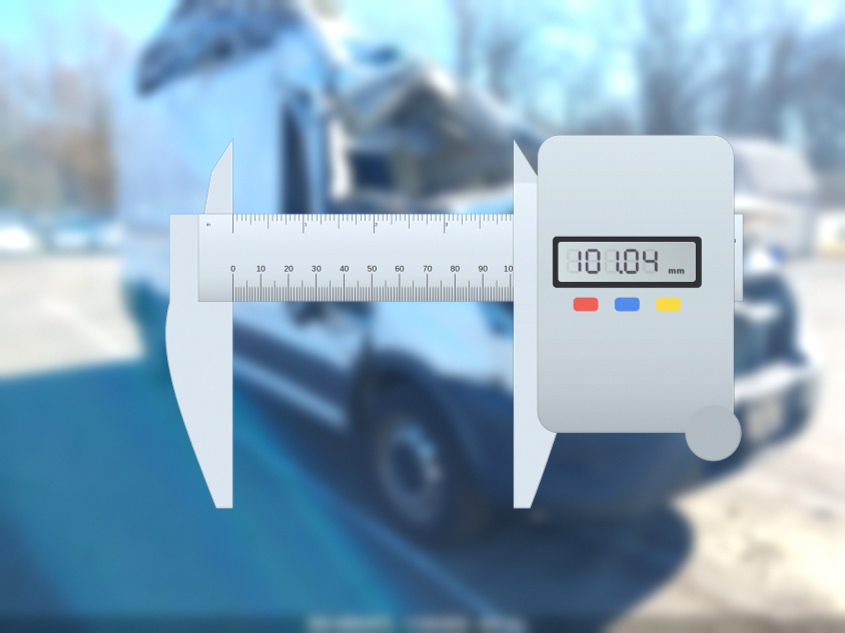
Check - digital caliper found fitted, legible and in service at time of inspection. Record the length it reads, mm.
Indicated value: 101.04 mm
